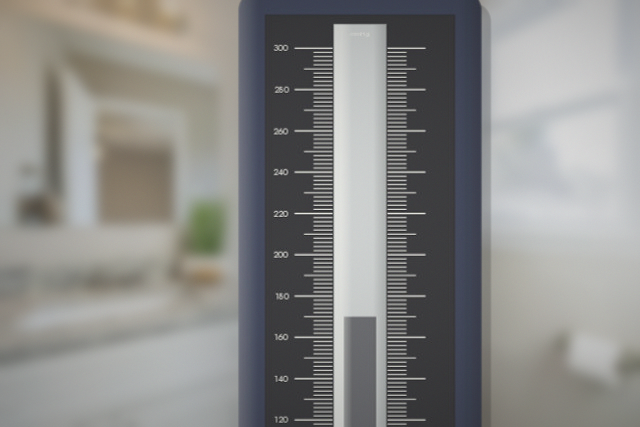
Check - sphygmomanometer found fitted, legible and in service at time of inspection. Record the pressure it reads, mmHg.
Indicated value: 170 mmHg
